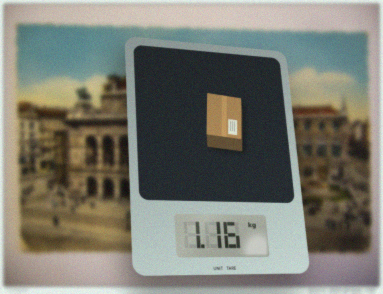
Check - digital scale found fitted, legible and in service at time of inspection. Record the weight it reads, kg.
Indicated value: 1.16 kg
